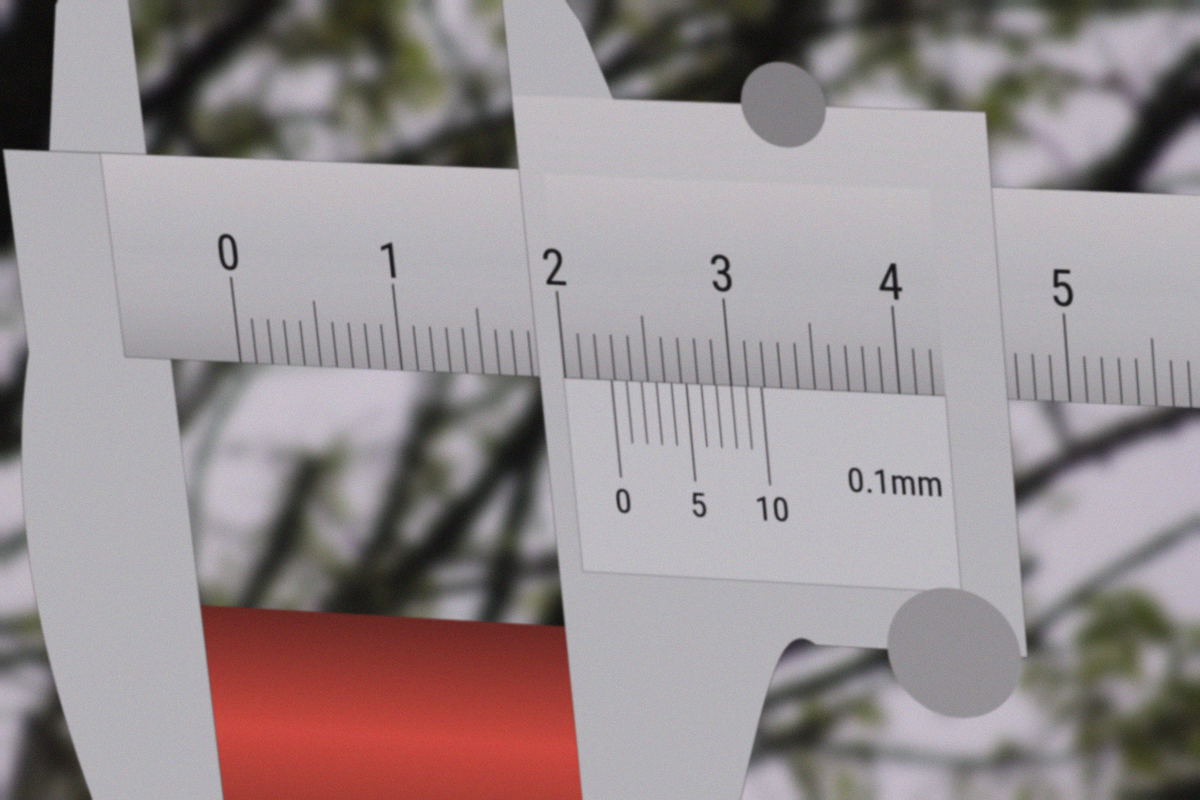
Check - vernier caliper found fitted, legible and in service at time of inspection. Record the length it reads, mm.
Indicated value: 22.8 mm
